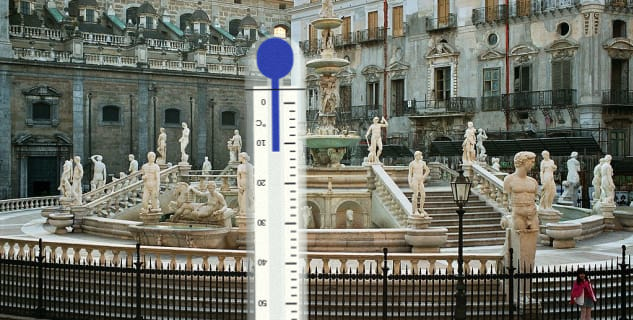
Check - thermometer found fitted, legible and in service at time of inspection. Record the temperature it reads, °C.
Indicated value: 12 °C
